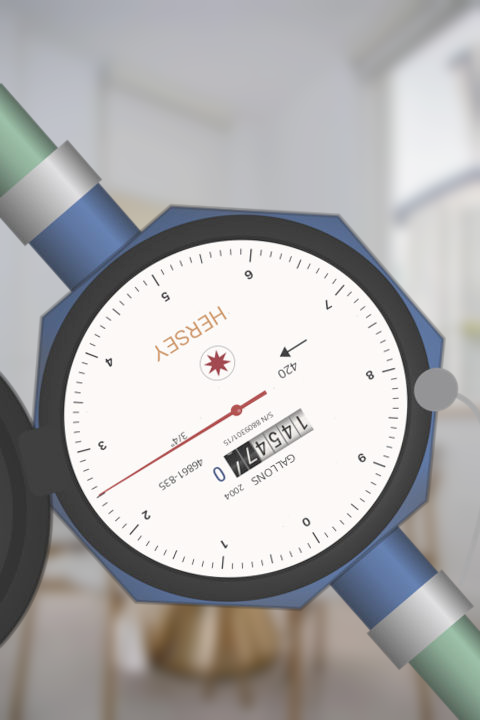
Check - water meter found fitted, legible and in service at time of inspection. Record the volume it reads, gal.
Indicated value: 1454772.5 gal
